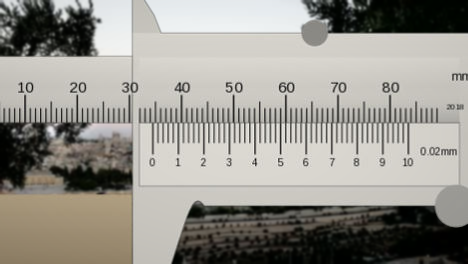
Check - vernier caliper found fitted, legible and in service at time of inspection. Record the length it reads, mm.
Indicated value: 34.5 mm
